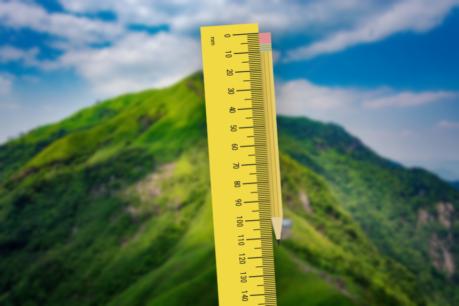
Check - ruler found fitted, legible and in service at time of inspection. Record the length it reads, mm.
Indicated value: 115 mm
